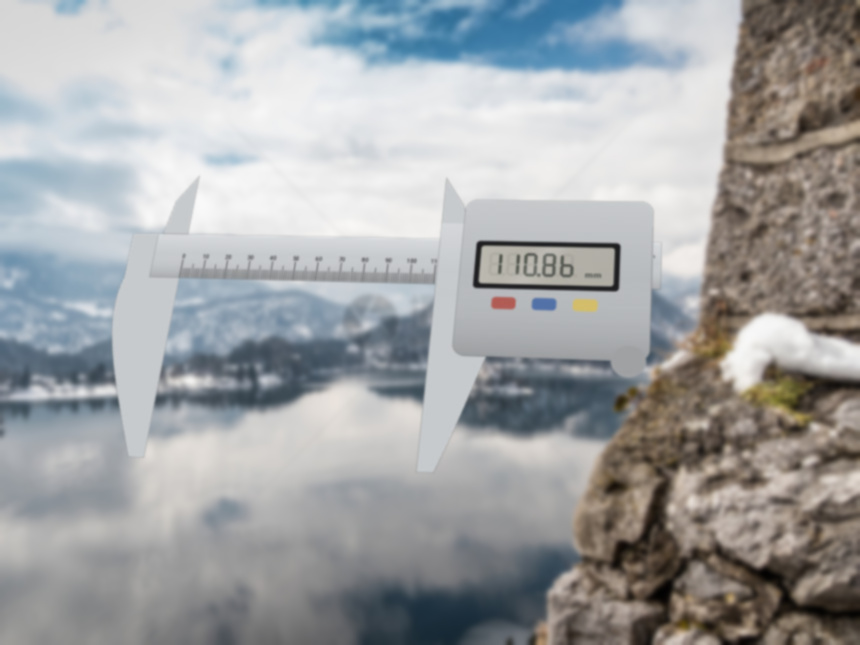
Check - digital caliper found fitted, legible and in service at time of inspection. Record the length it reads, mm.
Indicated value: 110.86 mm
